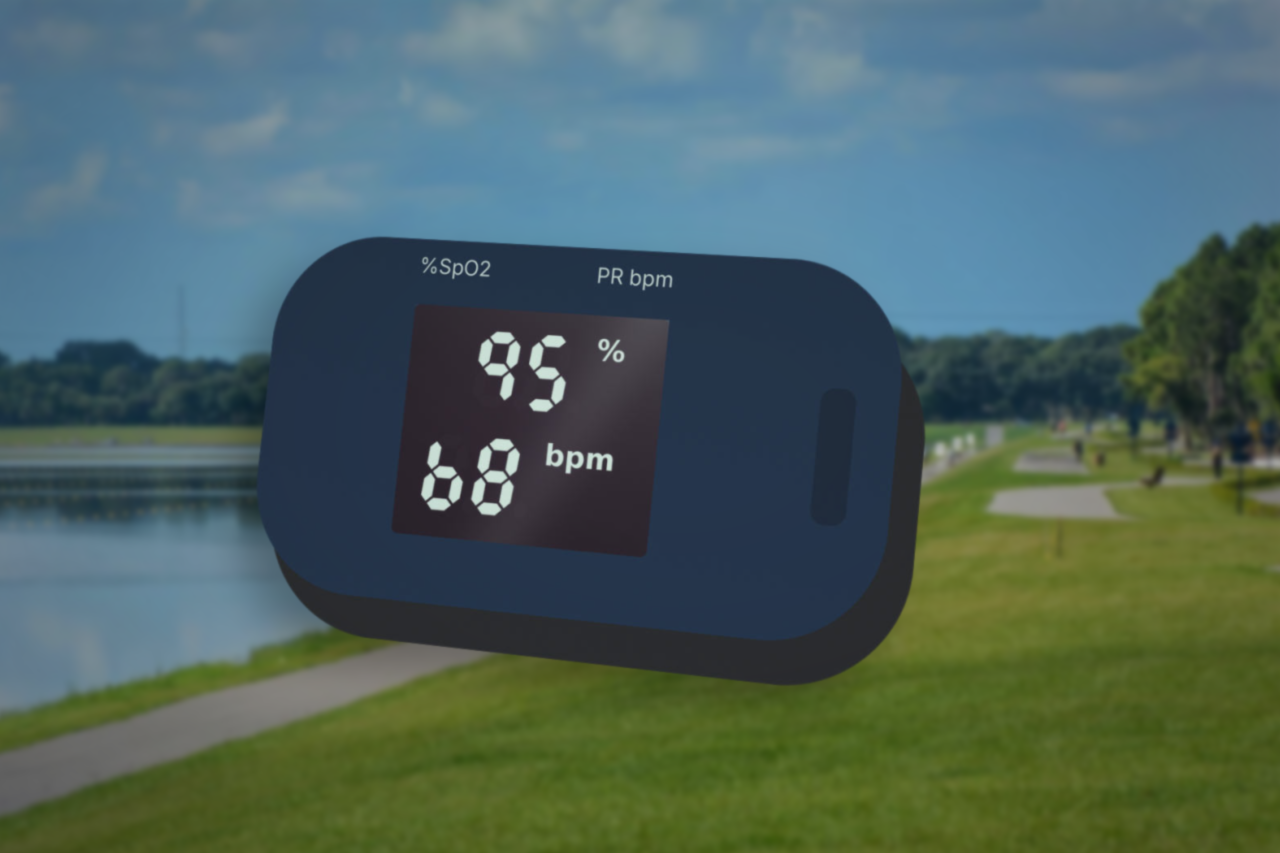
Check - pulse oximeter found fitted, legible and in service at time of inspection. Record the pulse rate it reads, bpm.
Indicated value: 68 bpm
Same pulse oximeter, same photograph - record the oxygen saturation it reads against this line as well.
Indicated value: 95 %
